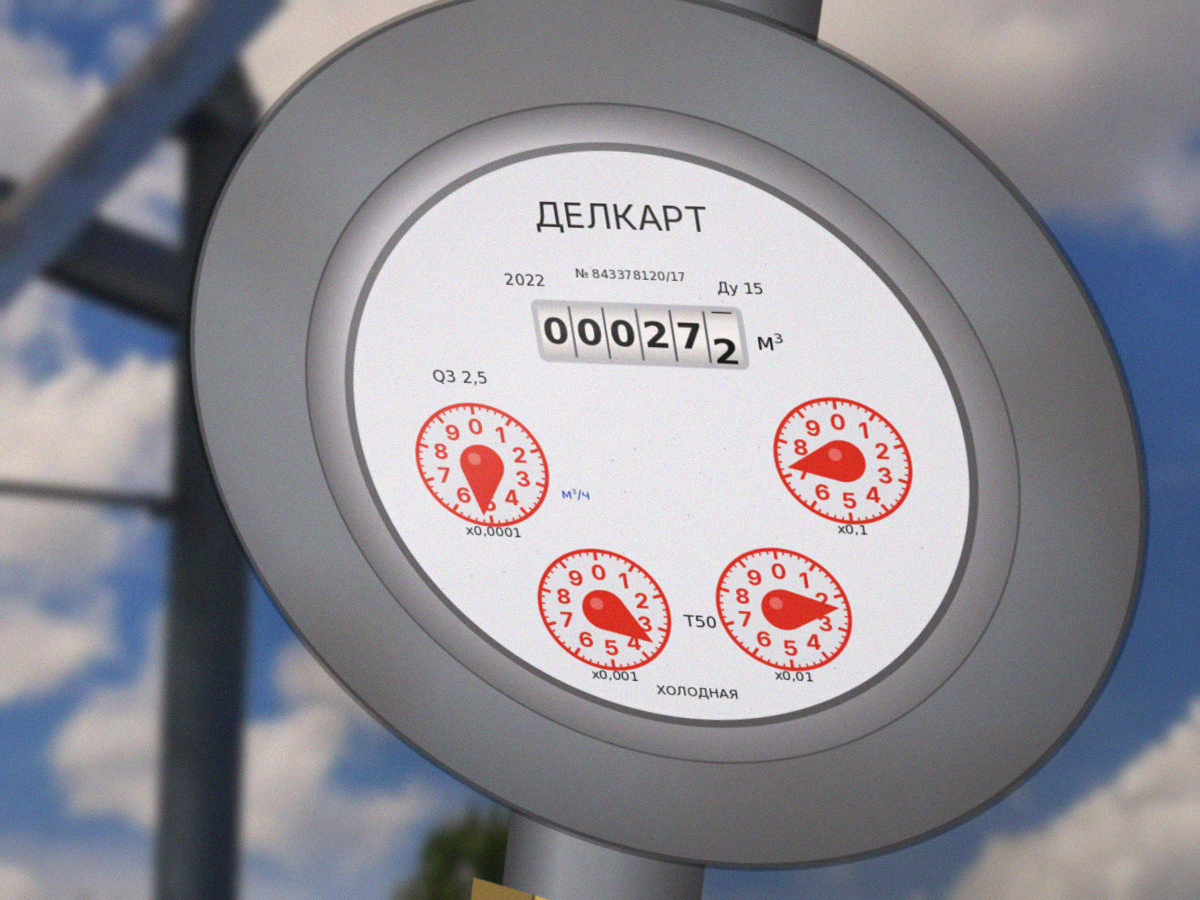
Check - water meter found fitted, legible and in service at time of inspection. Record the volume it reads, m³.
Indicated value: 271.7235 m³
